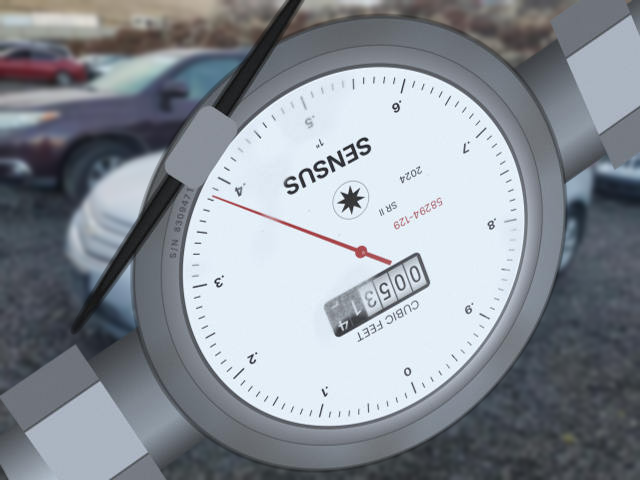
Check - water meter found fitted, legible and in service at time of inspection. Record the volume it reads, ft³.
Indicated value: 5314.38 ft³
